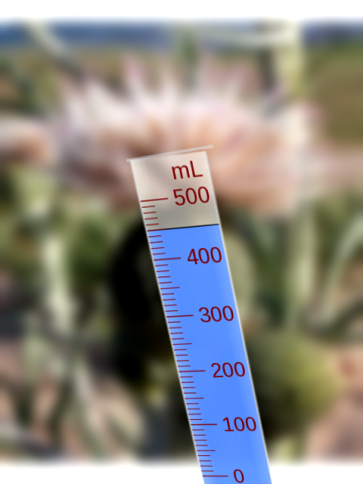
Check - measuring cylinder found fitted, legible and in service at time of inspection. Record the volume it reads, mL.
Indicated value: 450 mL
